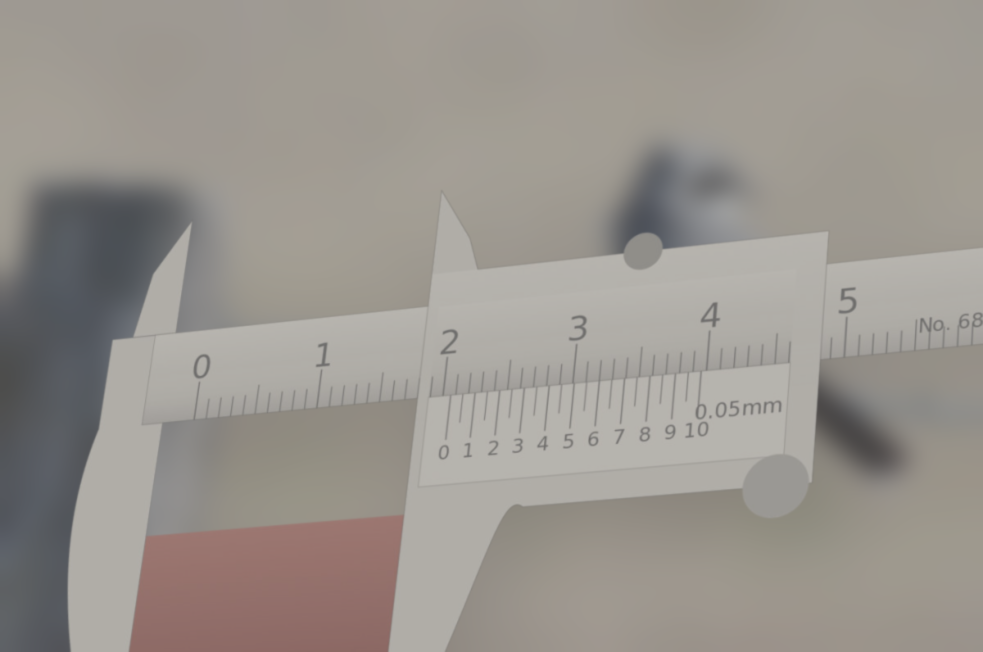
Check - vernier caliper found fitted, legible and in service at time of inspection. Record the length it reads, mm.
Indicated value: 20.6 mm
